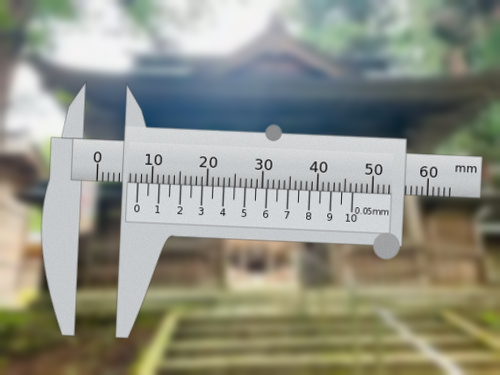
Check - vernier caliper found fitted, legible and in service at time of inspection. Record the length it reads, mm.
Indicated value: 7.4 mm
